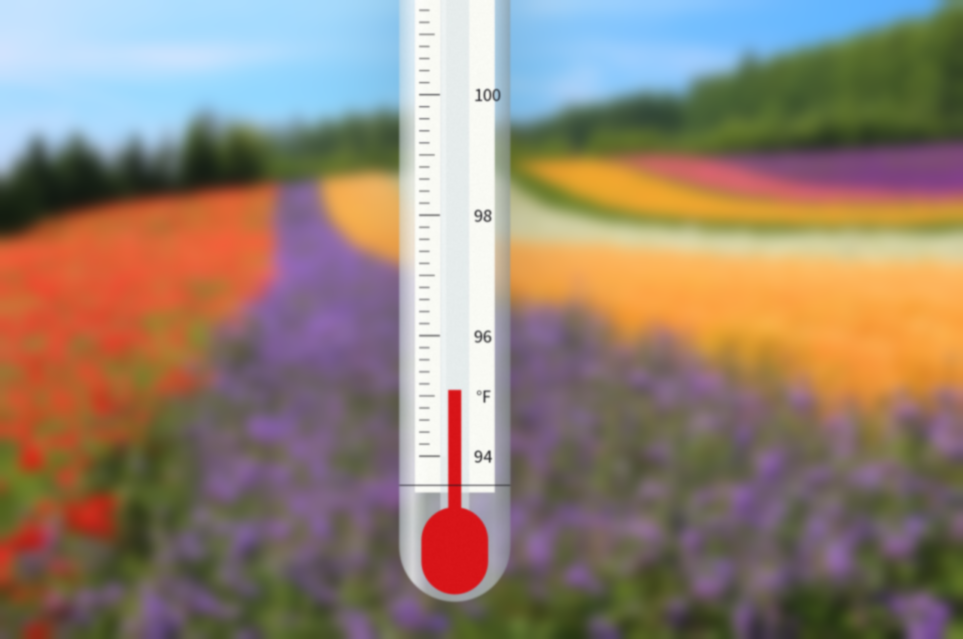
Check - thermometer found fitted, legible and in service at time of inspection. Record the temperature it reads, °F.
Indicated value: 95.1 °F
